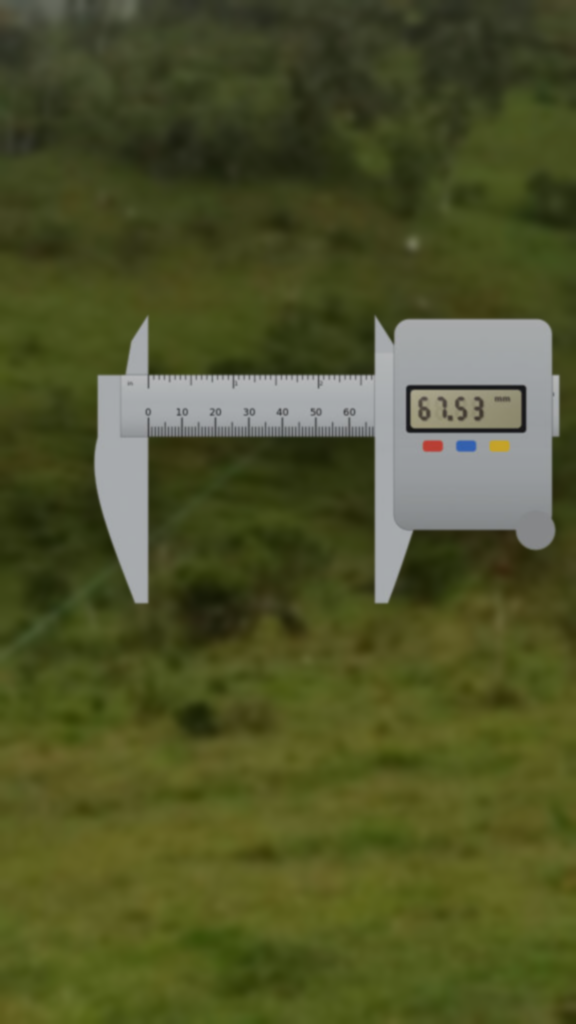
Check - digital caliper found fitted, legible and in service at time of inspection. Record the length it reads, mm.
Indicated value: 67.53 mm
